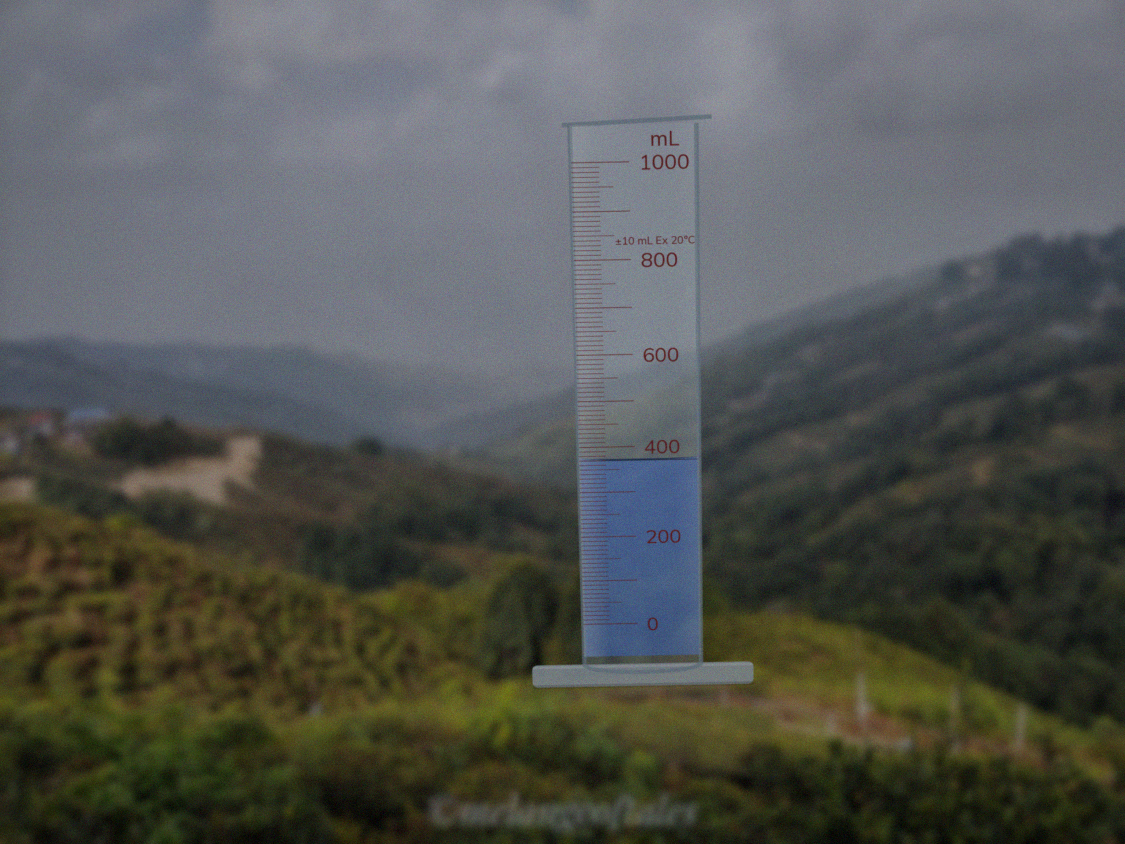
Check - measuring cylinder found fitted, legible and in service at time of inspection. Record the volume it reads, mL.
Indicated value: 370 mL
